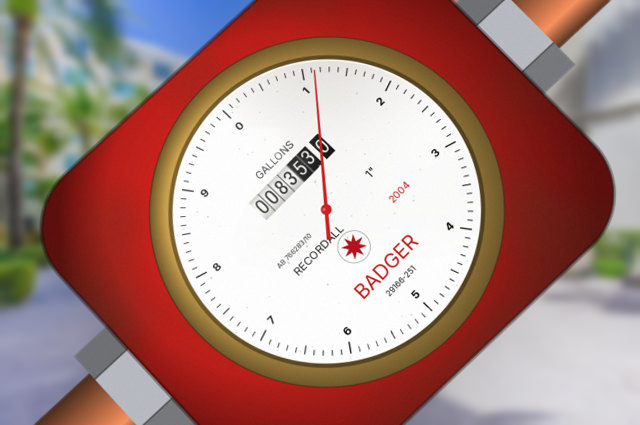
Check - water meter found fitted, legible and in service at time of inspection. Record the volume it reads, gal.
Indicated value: 83531.1 gal
